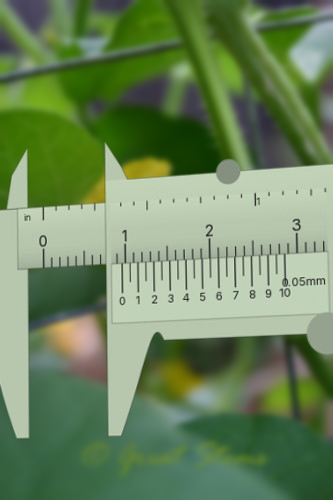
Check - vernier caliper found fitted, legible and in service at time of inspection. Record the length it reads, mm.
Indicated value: 9.6 mm
